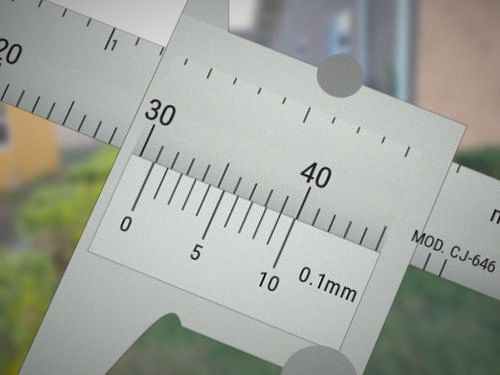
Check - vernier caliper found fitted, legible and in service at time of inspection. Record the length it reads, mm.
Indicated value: 30.9 mm
